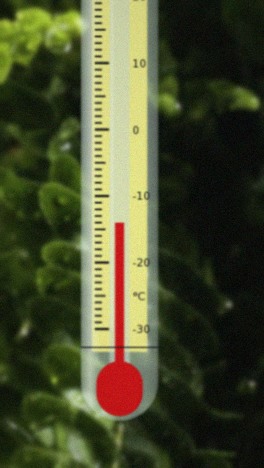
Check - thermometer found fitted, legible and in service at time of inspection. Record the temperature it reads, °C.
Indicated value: -14 °C
